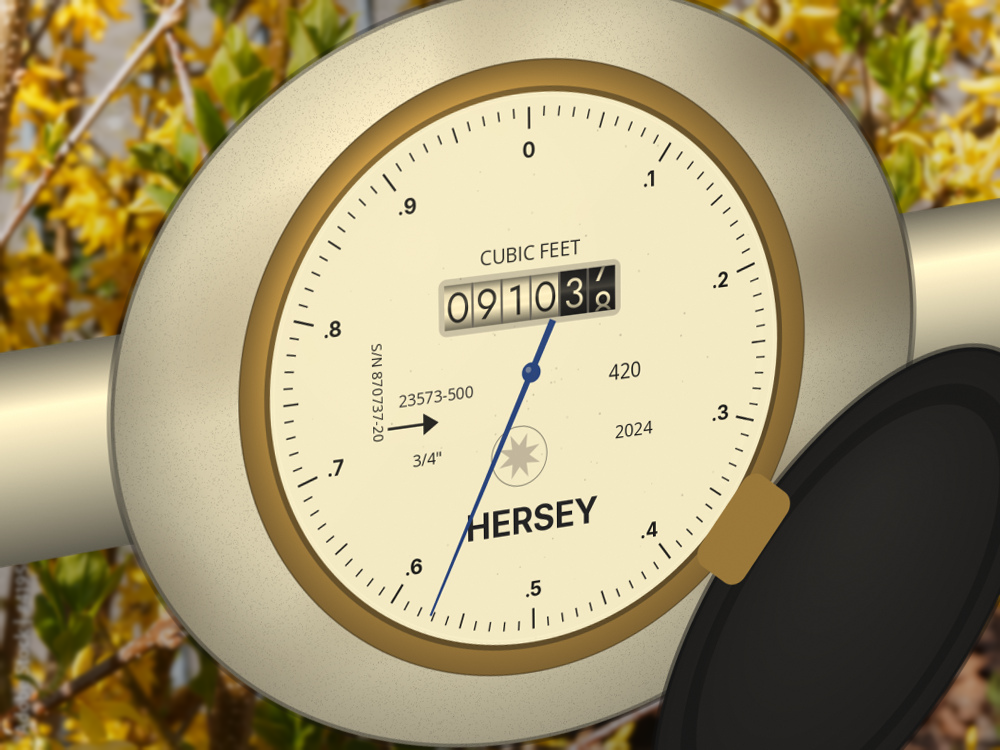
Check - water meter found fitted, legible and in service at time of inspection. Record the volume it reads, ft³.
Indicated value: 91037.57 ft³
